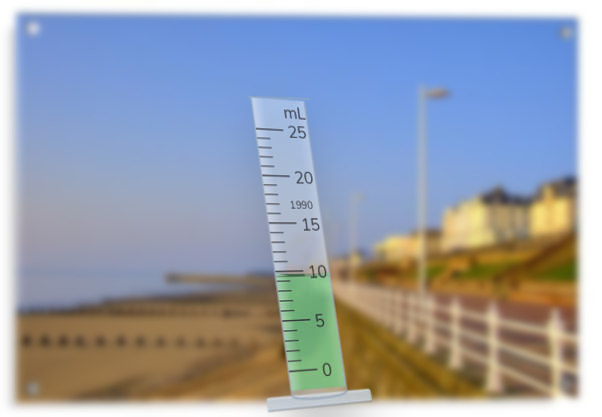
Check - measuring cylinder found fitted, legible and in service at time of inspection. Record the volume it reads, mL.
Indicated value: 9.5 mL
